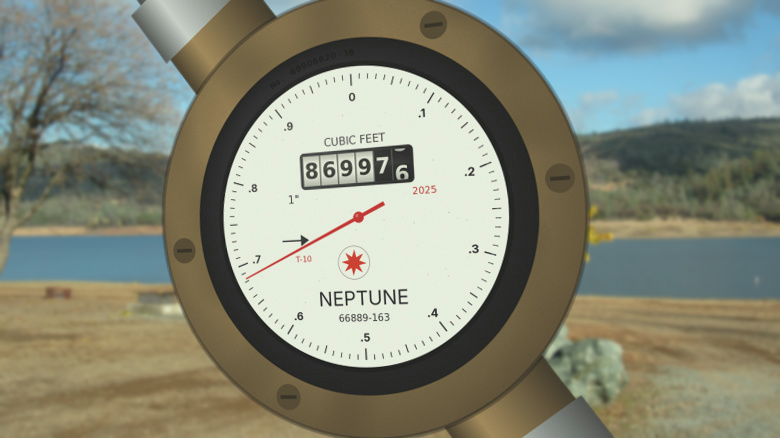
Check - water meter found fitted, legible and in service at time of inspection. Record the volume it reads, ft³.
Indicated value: 869975.68 ft³
